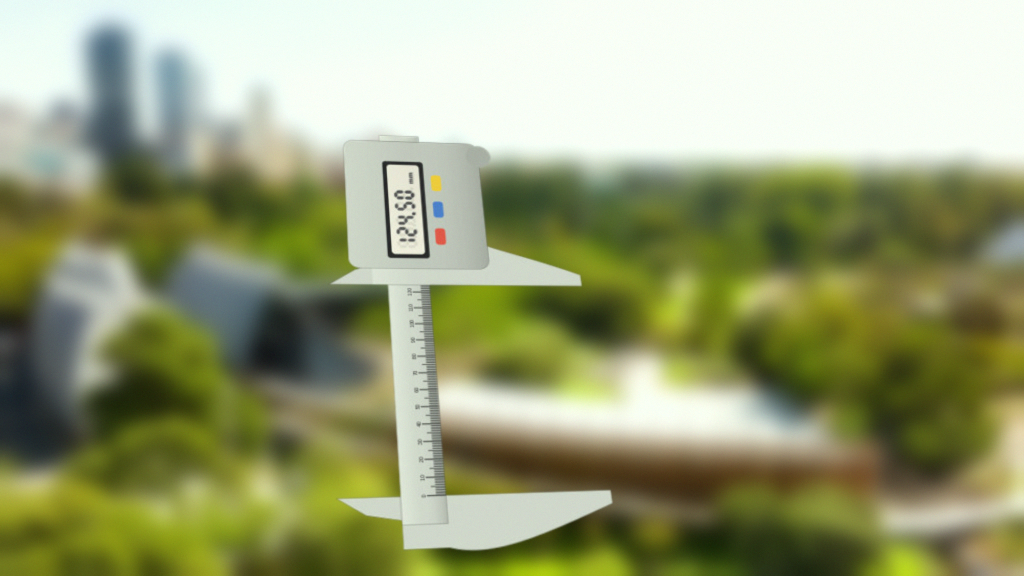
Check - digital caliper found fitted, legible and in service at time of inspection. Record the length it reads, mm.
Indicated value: 124.50 mm
